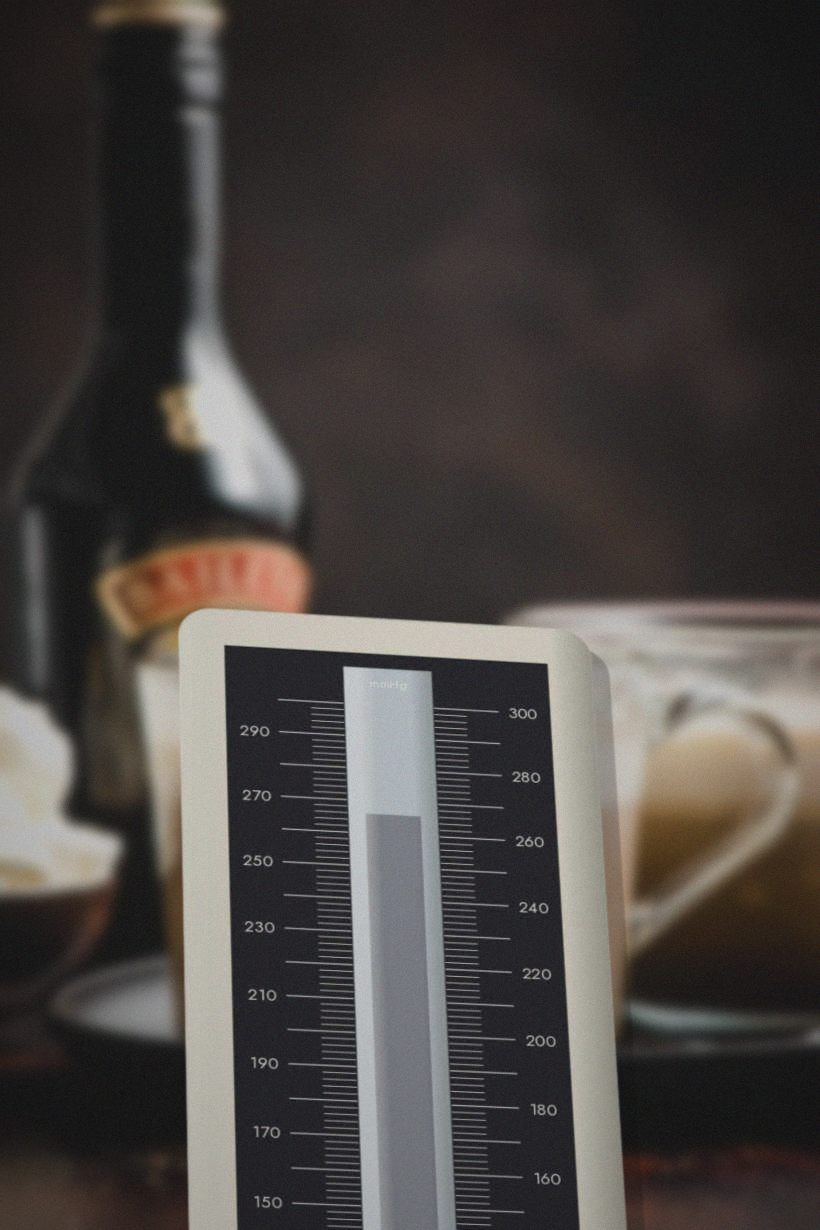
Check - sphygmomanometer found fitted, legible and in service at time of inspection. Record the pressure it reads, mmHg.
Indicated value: 266 mmHg
